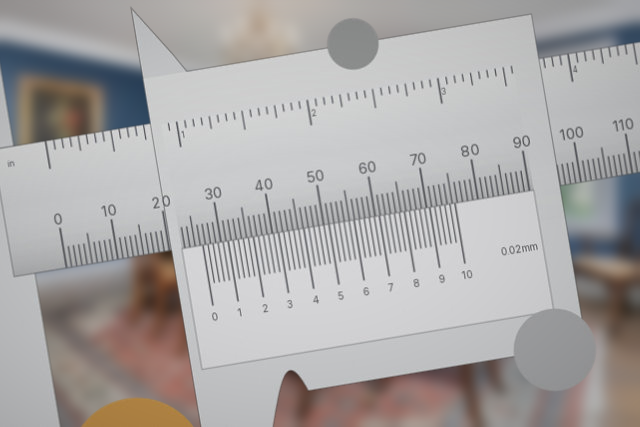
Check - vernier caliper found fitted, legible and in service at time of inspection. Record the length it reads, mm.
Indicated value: 26.5 mm
